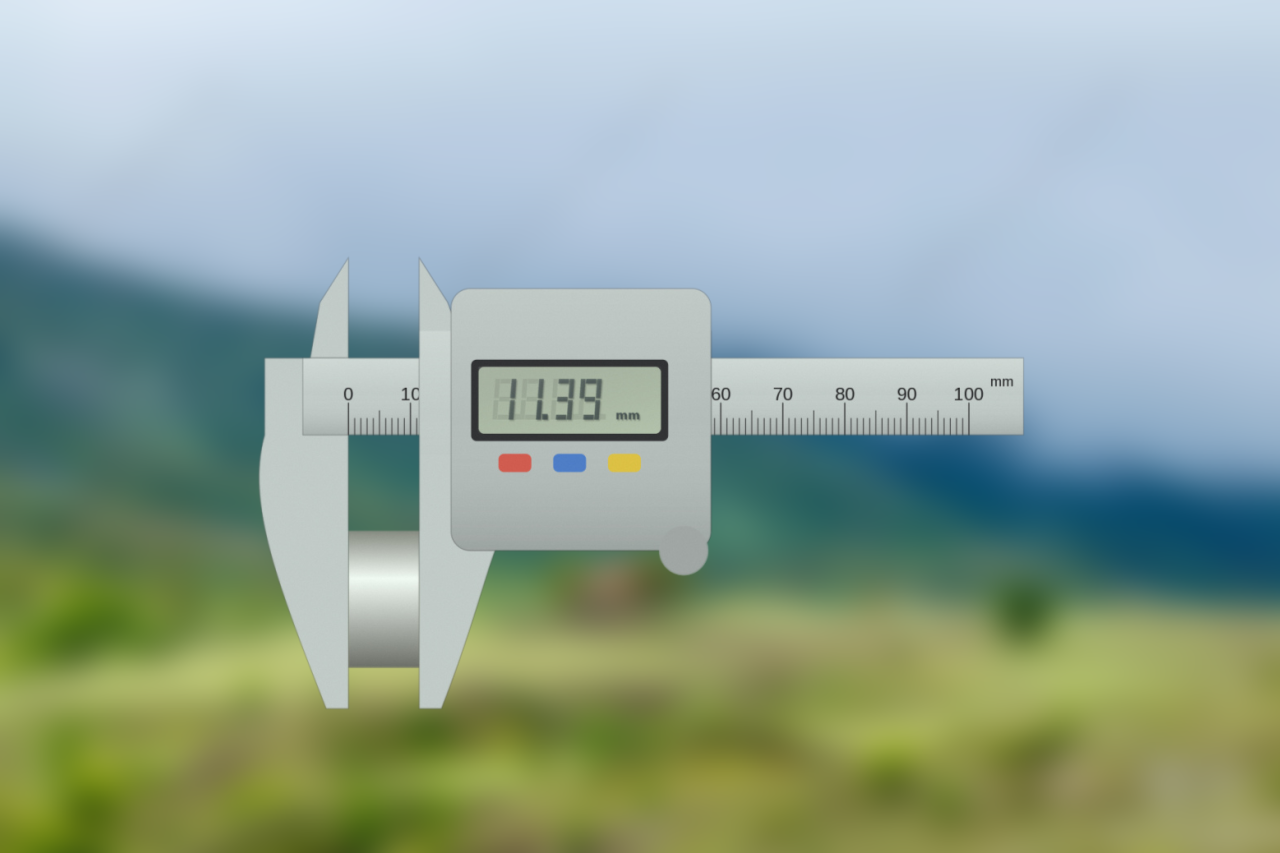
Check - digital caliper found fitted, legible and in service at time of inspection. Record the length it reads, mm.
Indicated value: 11.39 mm
